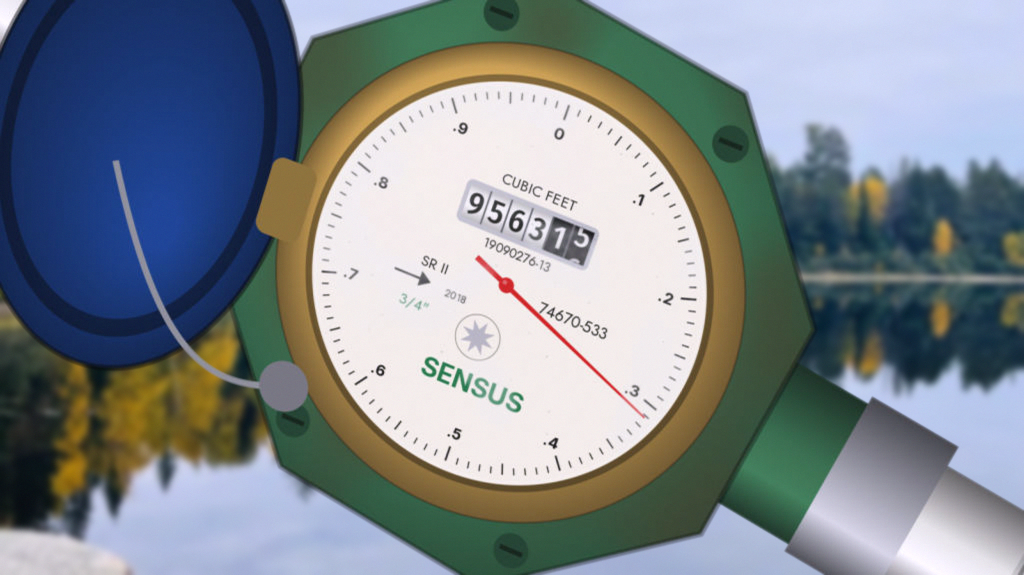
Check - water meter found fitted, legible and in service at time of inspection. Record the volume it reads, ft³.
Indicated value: 956315.31 ft³
